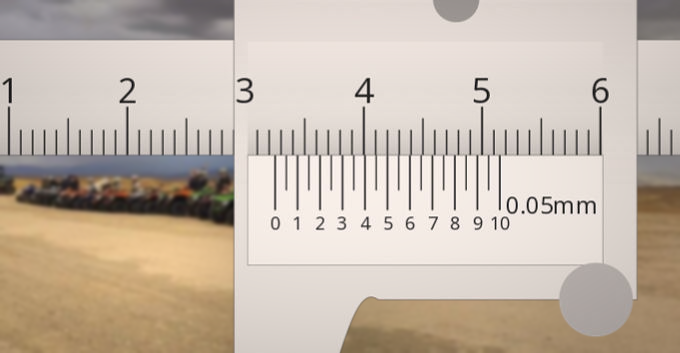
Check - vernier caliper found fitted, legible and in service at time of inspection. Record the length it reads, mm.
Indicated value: 32.5 mm
